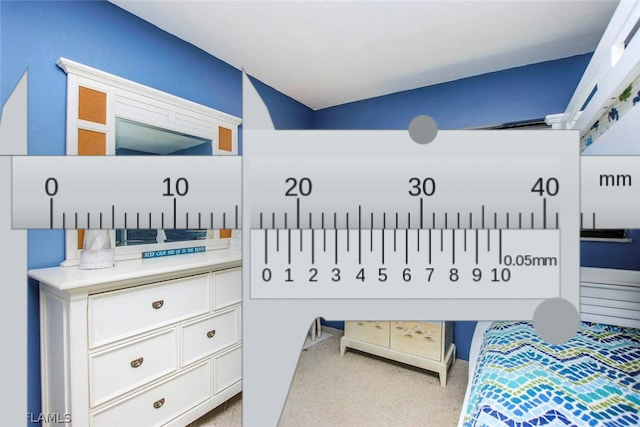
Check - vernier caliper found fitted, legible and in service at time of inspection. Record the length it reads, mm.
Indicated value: 17.4 mm
